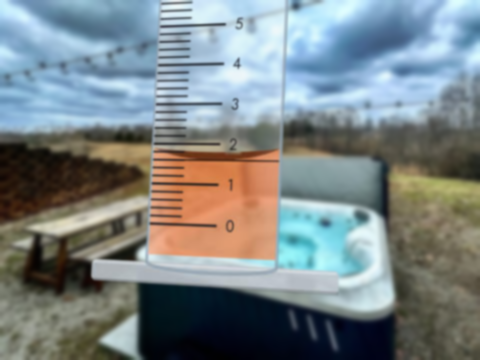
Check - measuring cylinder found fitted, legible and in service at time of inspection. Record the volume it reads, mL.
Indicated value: 1.6 mL
